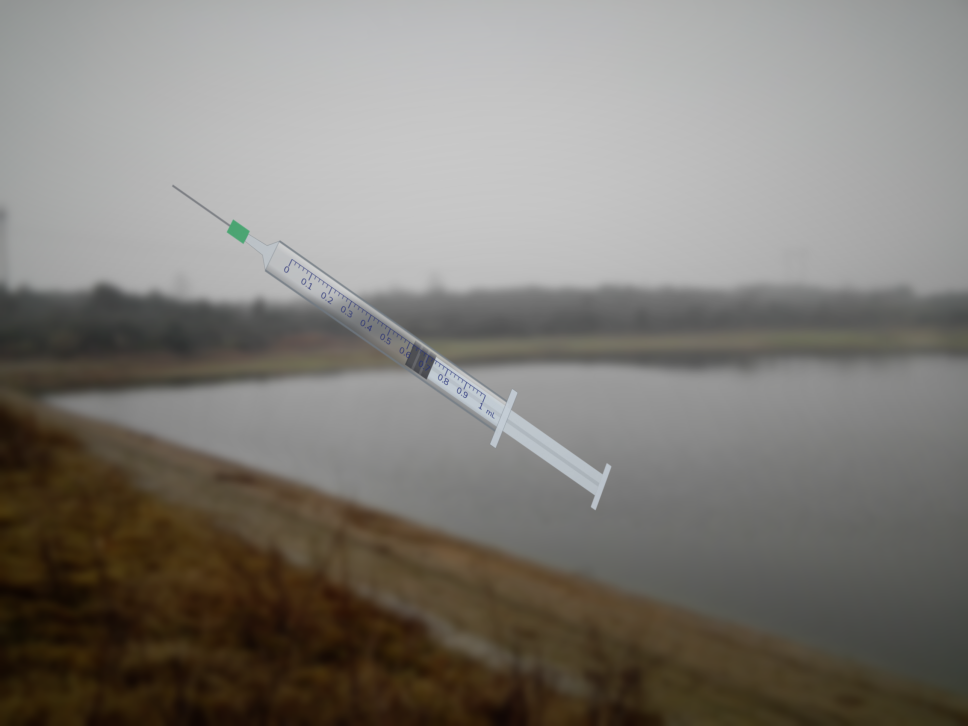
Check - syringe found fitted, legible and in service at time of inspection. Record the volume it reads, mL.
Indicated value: 0.62 mL
